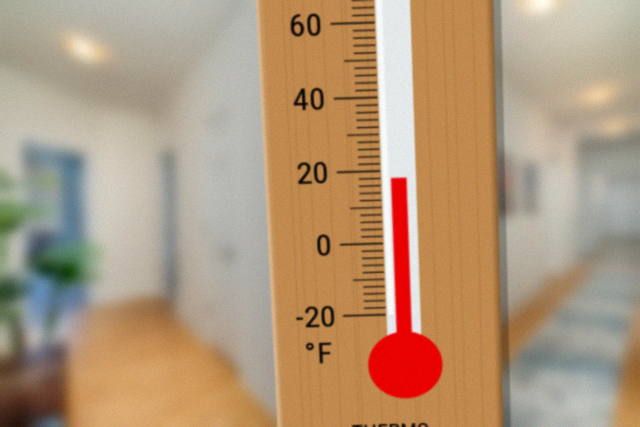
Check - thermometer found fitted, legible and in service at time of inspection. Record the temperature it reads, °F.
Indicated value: 18 °F
